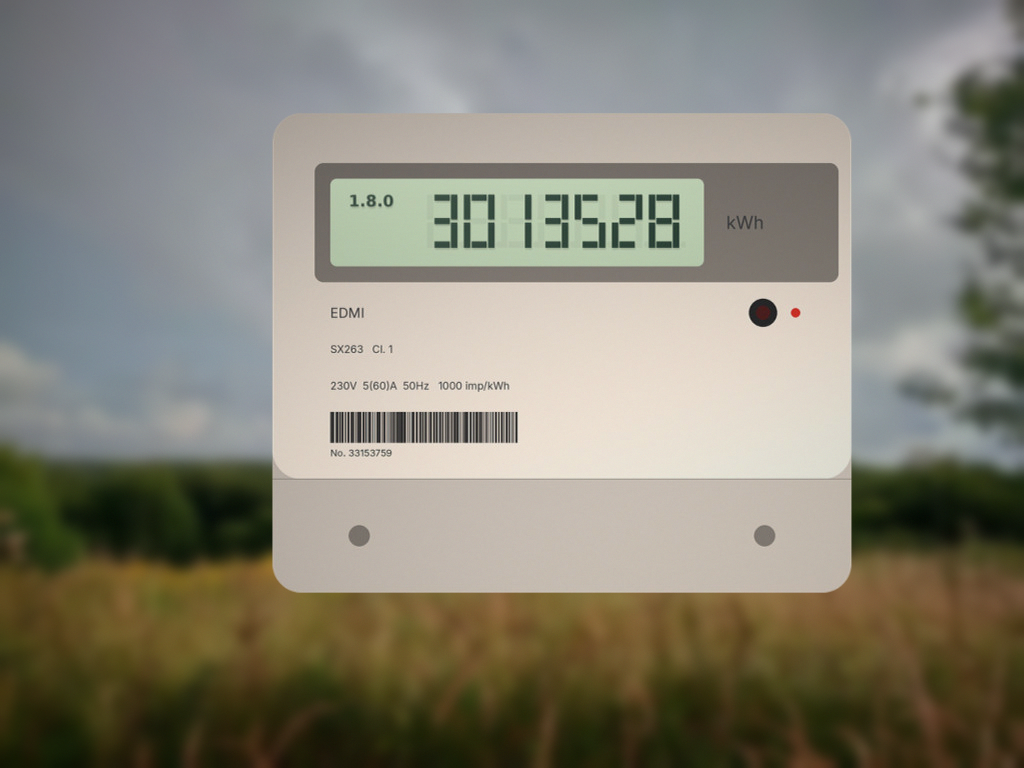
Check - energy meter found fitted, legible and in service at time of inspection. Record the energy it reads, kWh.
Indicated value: 3013528 kWh
